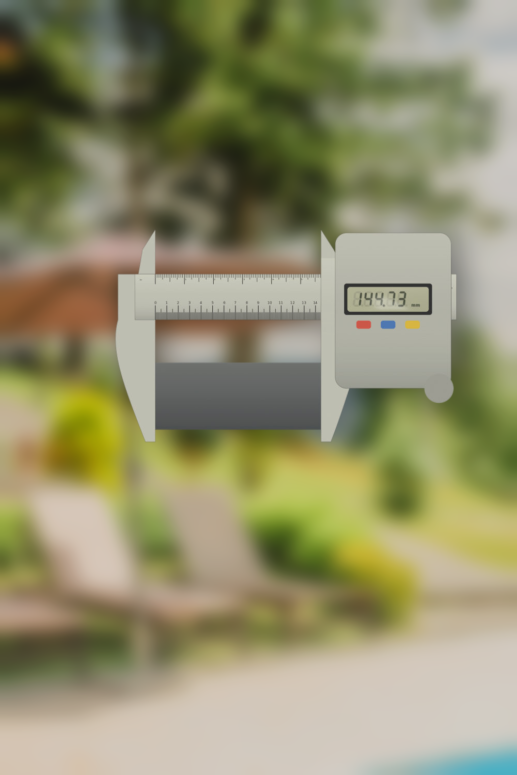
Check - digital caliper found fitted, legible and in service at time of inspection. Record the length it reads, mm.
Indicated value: 144.73 mm
